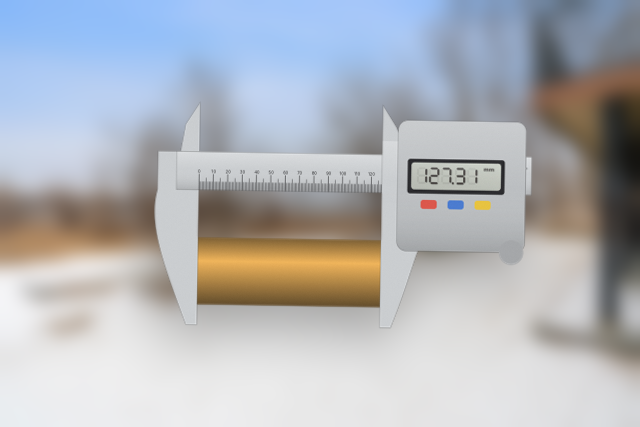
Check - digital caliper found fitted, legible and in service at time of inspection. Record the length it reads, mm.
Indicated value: 127.31 mm
